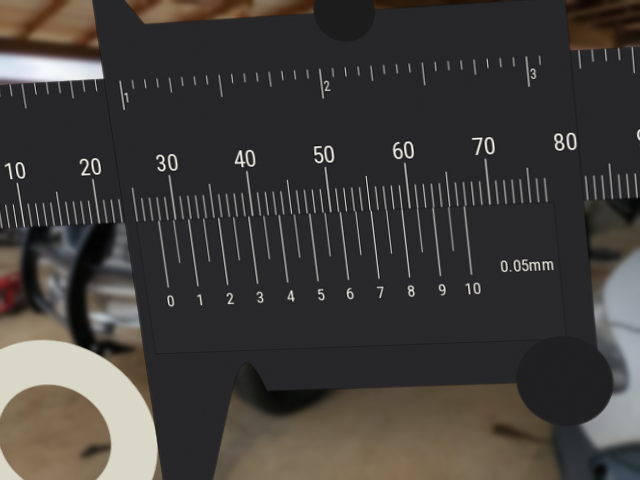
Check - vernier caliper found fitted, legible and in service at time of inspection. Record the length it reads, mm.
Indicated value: 27.8 mm
